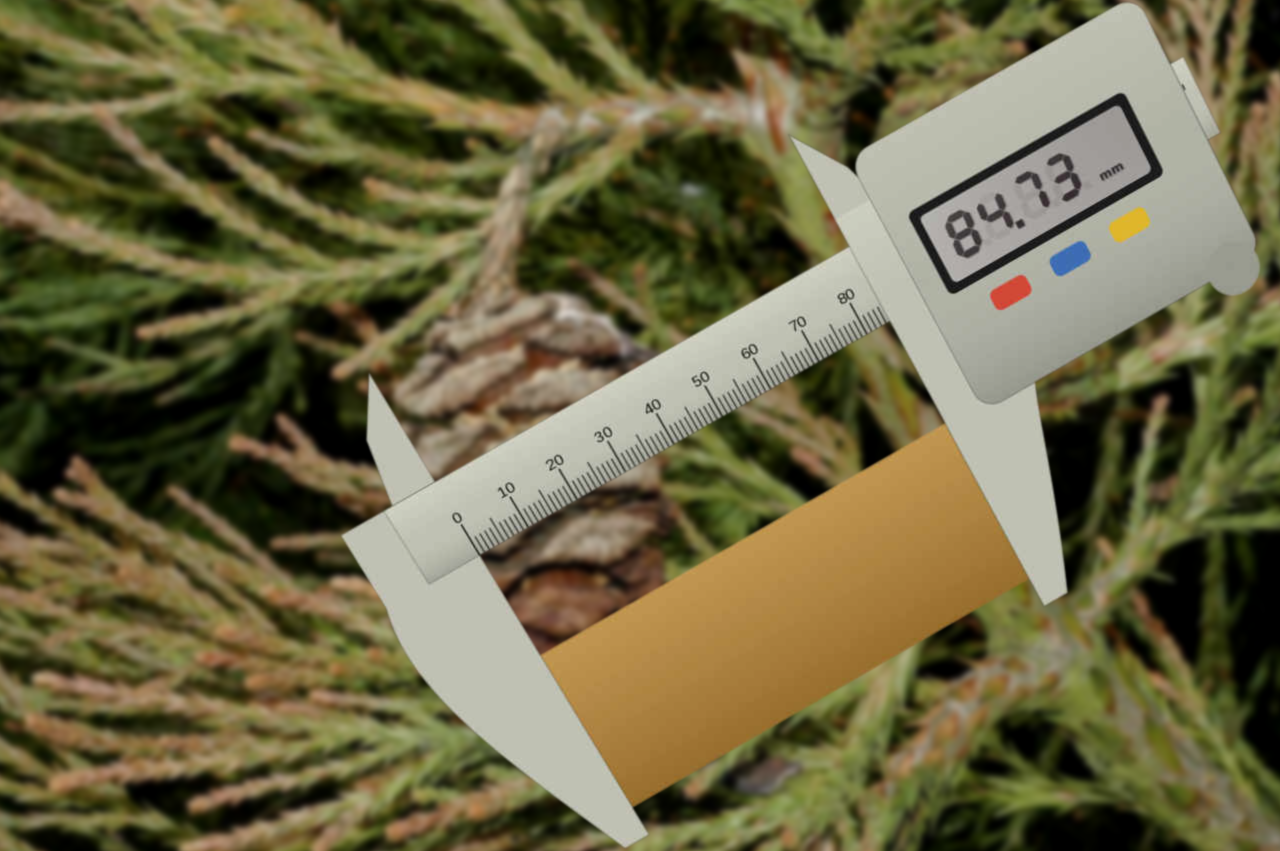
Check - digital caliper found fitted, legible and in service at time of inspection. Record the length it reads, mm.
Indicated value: 84.73 mm
